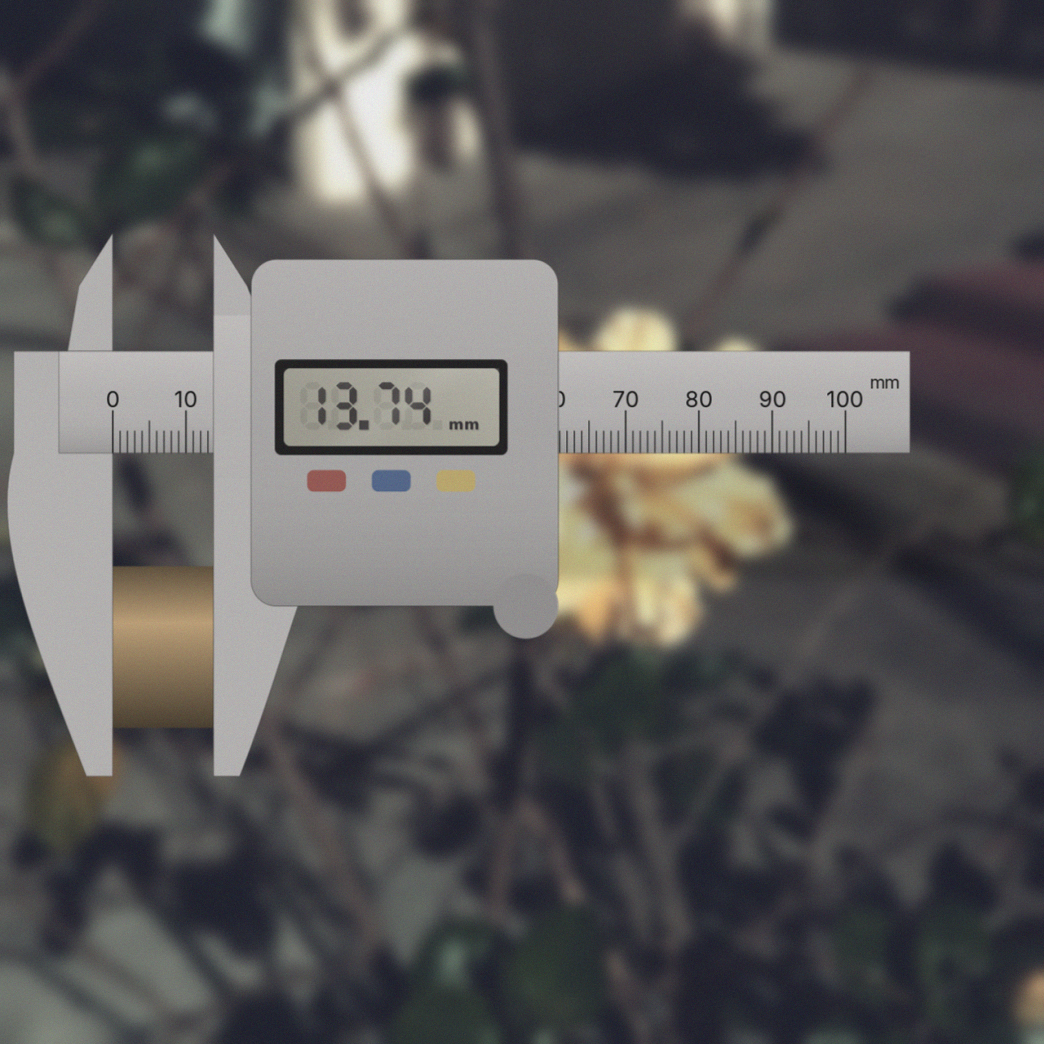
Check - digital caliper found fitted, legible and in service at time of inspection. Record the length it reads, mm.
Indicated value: 13.74 mm
